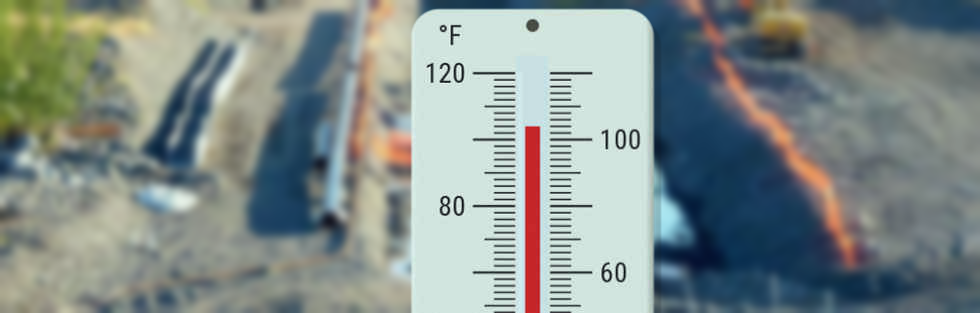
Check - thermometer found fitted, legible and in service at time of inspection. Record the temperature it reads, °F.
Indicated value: 104 °F
